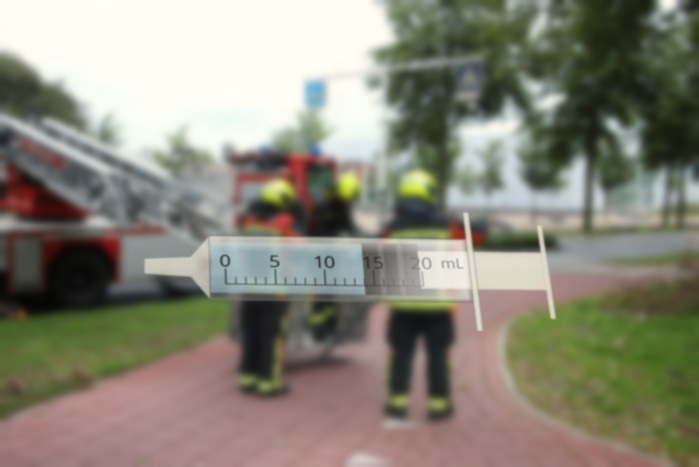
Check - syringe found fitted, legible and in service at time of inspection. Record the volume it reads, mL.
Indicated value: 14 mL
